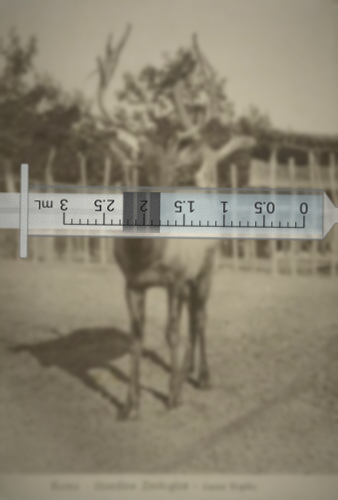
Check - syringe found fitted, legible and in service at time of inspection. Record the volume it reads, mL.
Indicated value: 1.8 mL
